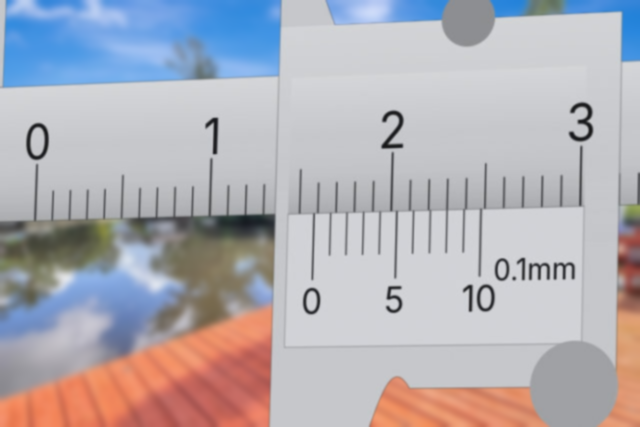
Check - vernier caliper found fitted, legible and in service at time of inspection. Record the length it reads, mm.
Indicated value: 15.8 mm
